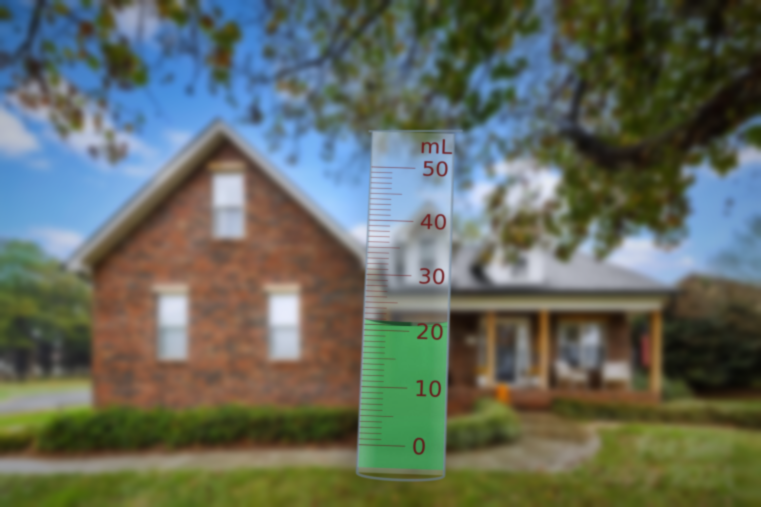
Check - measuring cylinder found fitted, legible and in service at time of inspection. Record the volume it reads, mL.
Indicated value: 21 mL
